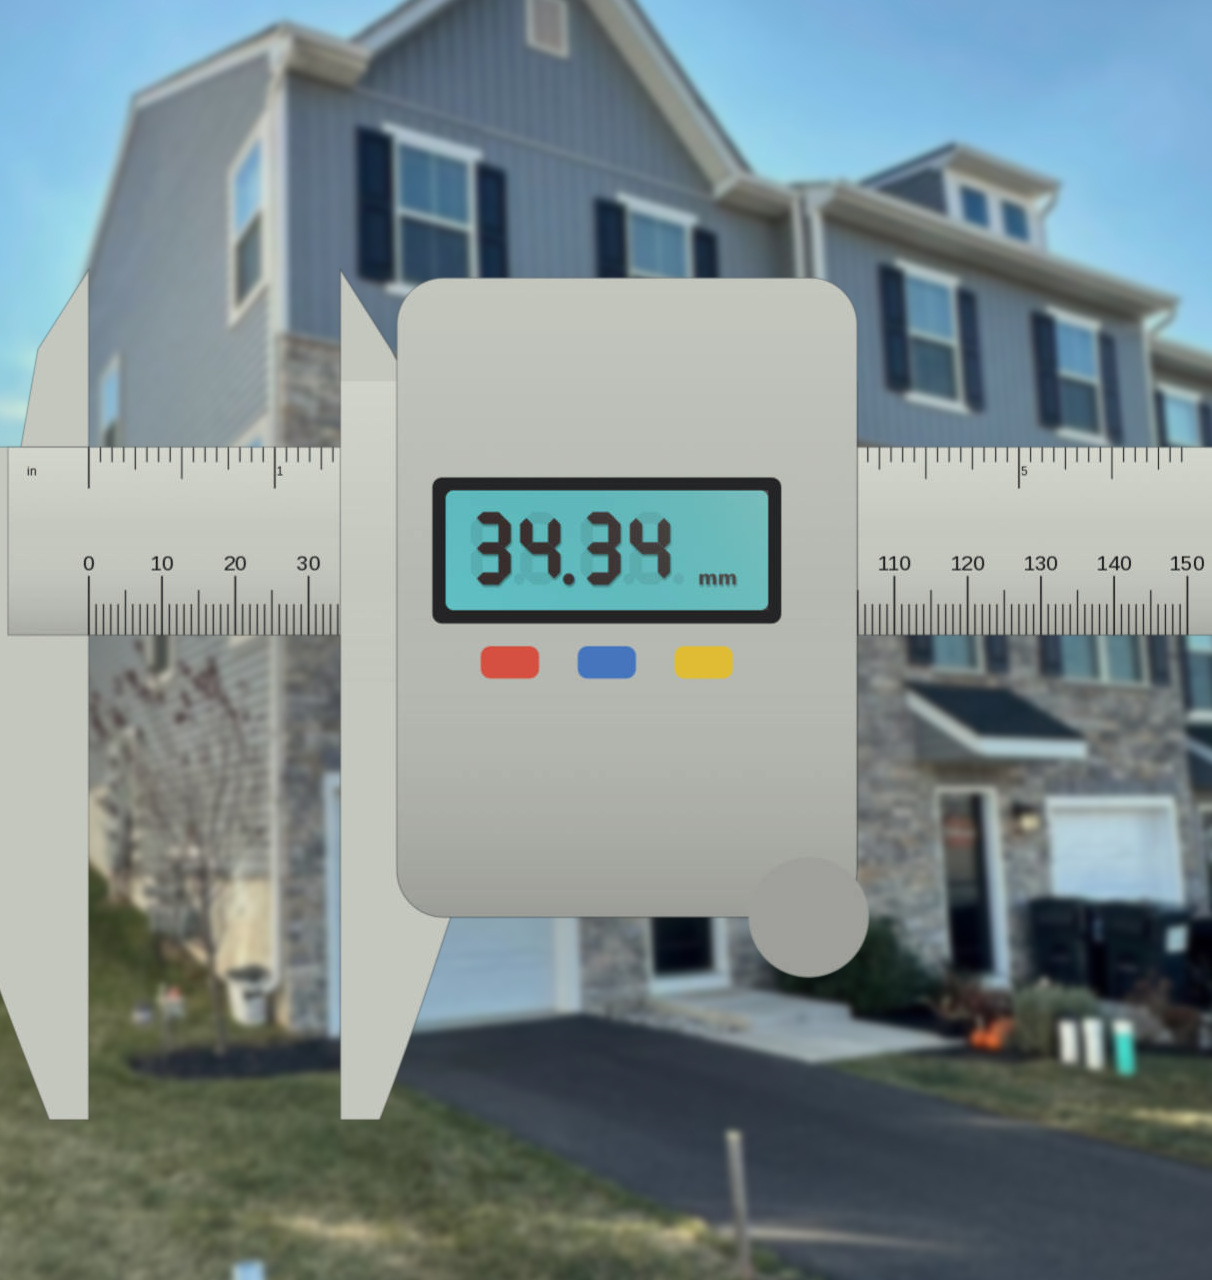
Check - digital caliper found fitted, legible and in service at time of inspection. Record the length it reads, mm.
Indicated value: 34.34 mm
